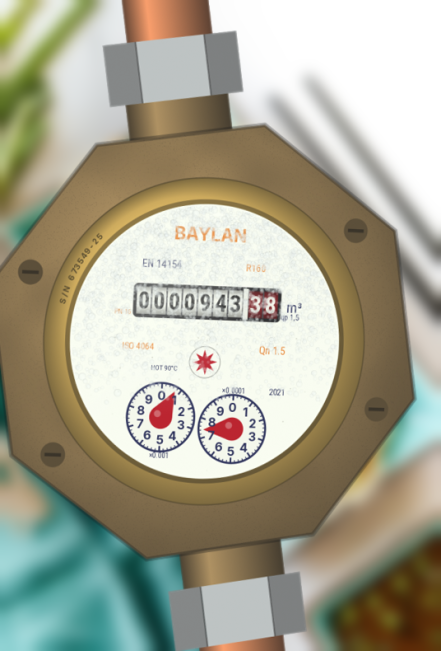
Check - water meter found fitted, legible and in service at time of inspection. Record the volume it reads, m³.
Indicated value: 943.3807 m³
